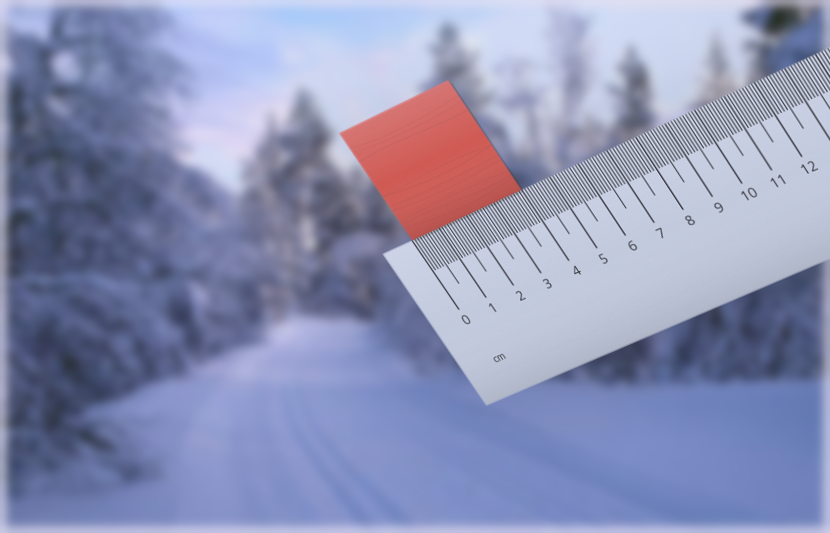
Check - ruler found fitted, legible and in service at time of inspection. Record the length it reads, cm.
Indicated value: 4 cm
